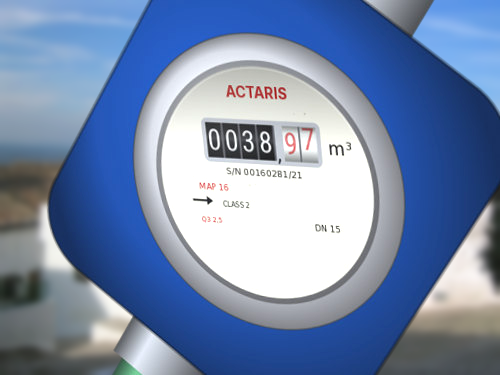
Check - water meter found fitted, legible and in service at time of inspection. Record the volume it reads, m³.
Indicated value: 38.97 m³
